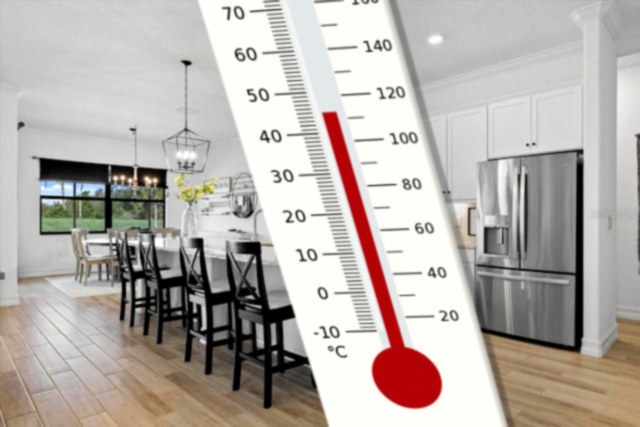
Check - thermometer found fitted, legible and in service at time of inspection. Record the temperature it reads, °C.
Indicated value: 45 °C
